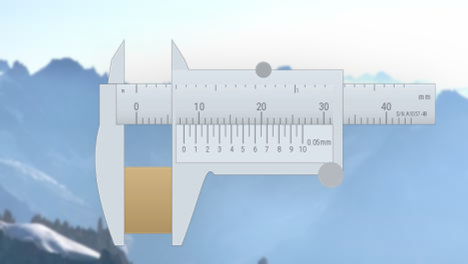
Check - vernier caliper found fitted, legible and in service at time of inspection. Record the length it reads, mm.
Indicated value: 7.6 mm
